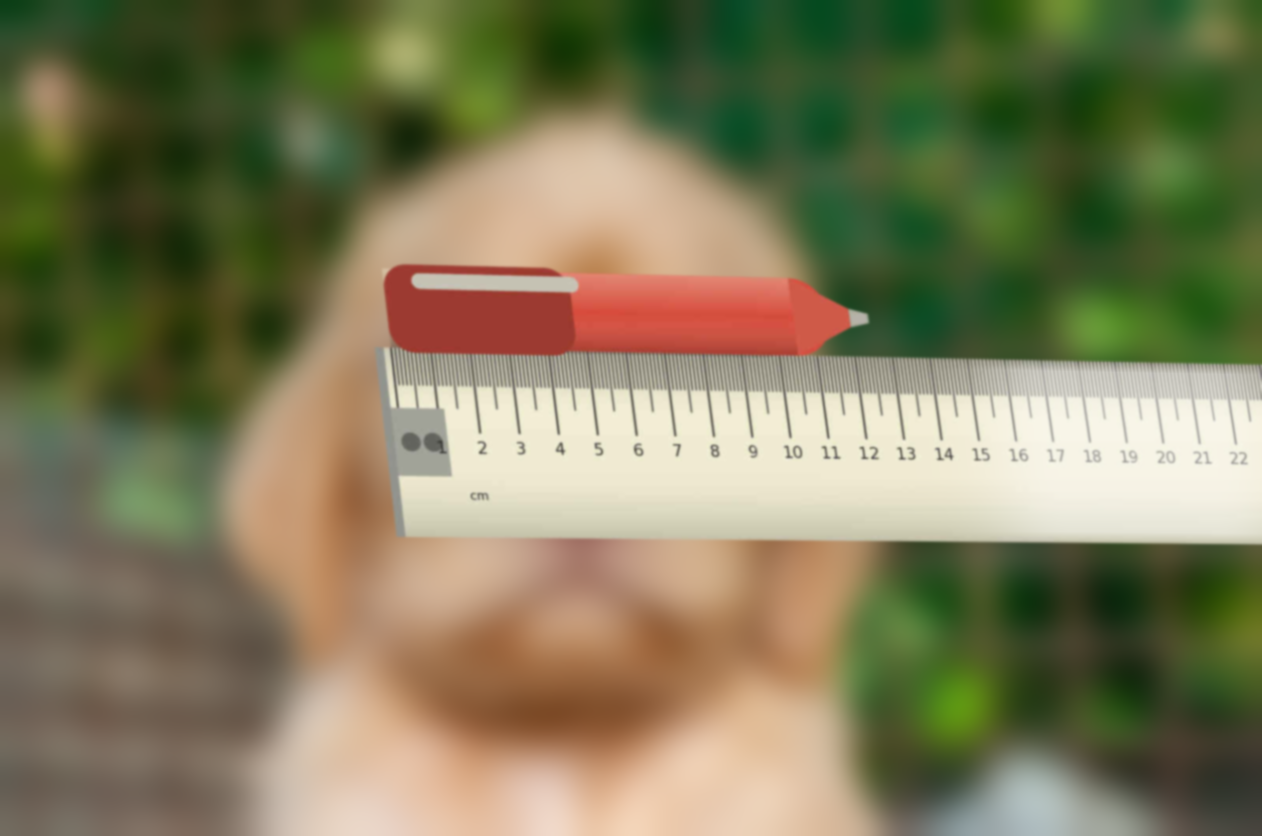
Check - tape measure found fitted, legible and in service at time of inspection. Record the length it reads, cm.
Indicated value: 12.5 cm
